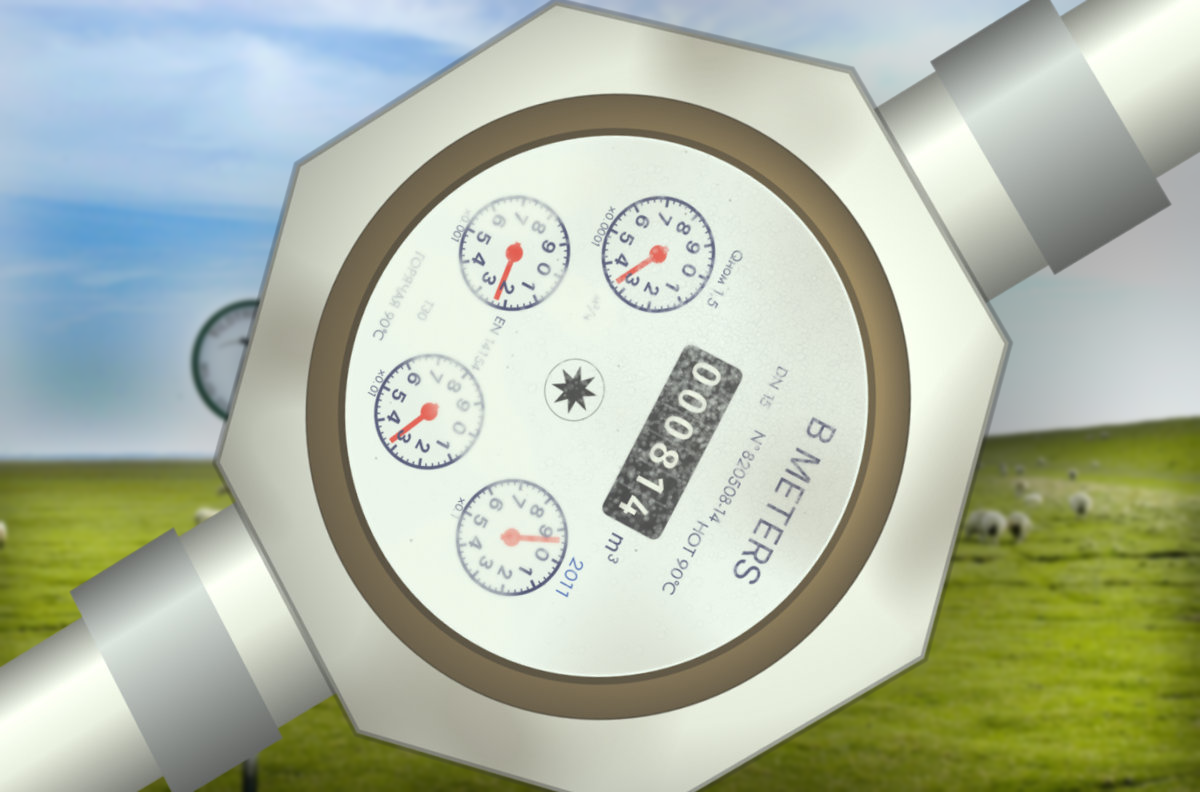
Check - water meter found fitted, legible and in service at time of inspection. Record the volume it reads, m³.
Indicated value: 813.9323 m³
